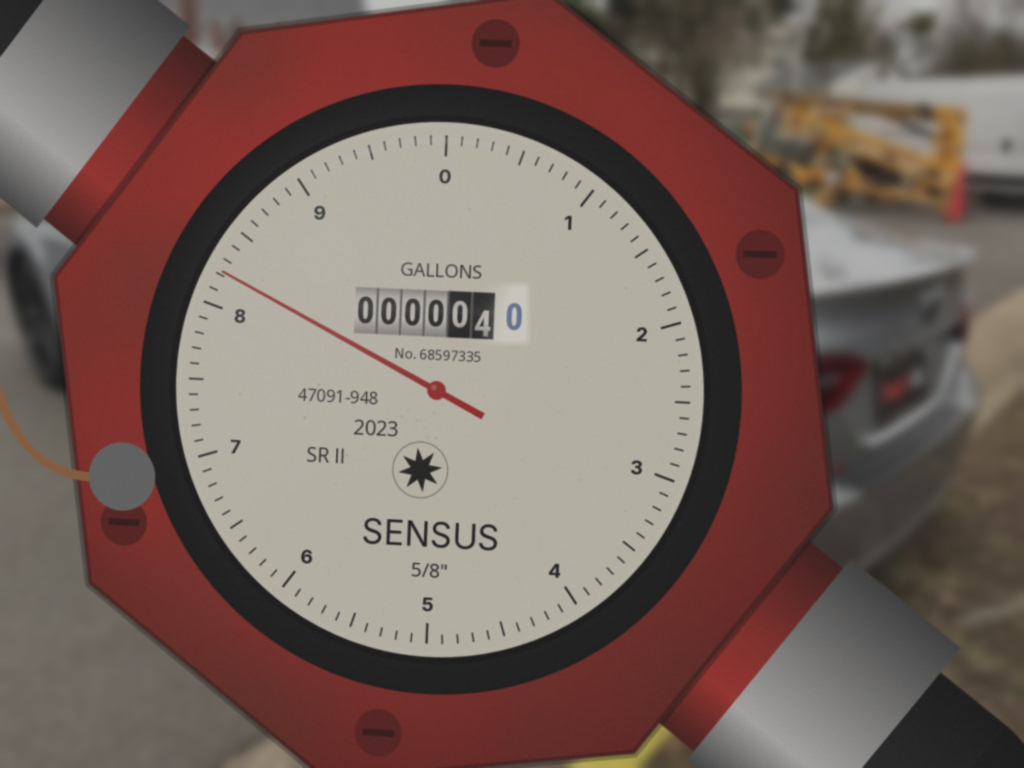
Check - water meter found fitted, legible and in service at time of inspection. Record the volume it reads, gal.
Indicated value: 38.2 gal
